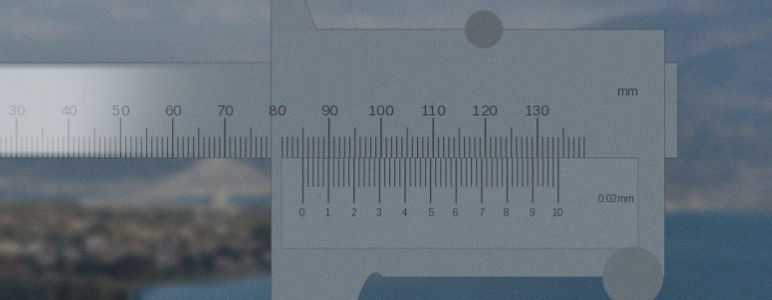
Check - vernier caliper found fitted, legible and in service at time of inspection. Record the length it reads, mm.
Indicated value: 85.0 mm
